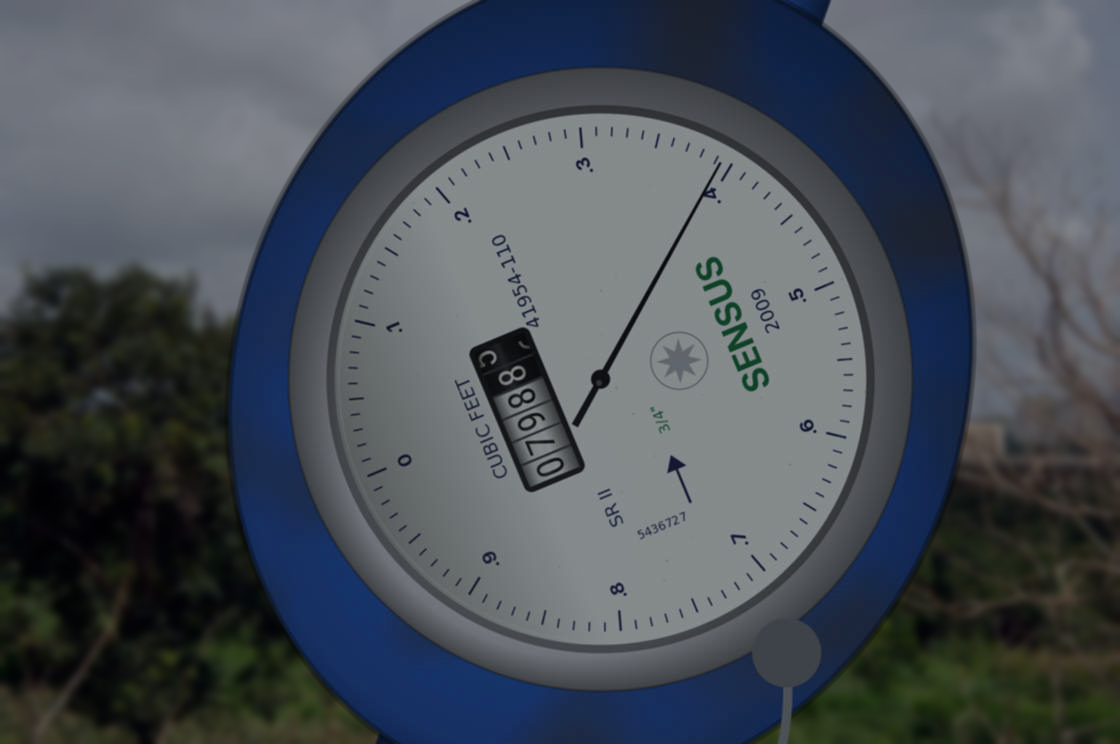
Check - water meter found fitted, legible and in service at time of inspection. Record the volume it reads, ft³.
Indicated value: 79885.39 ft³
